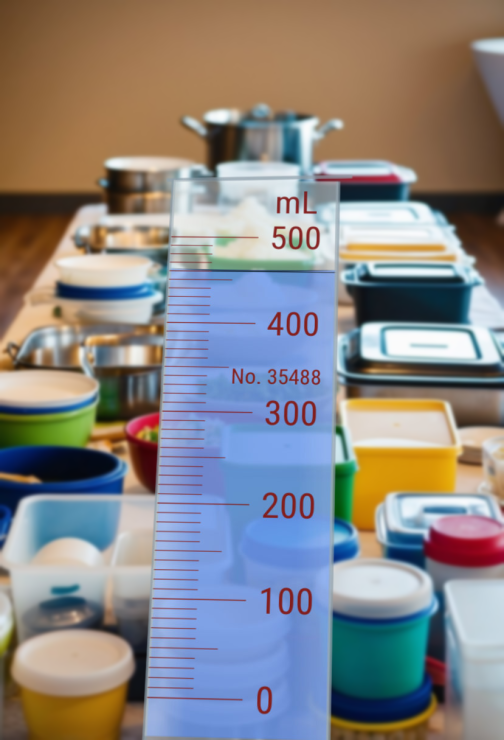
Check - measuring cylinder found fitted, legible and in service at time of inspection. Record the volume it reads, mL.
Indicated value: 460 mL
